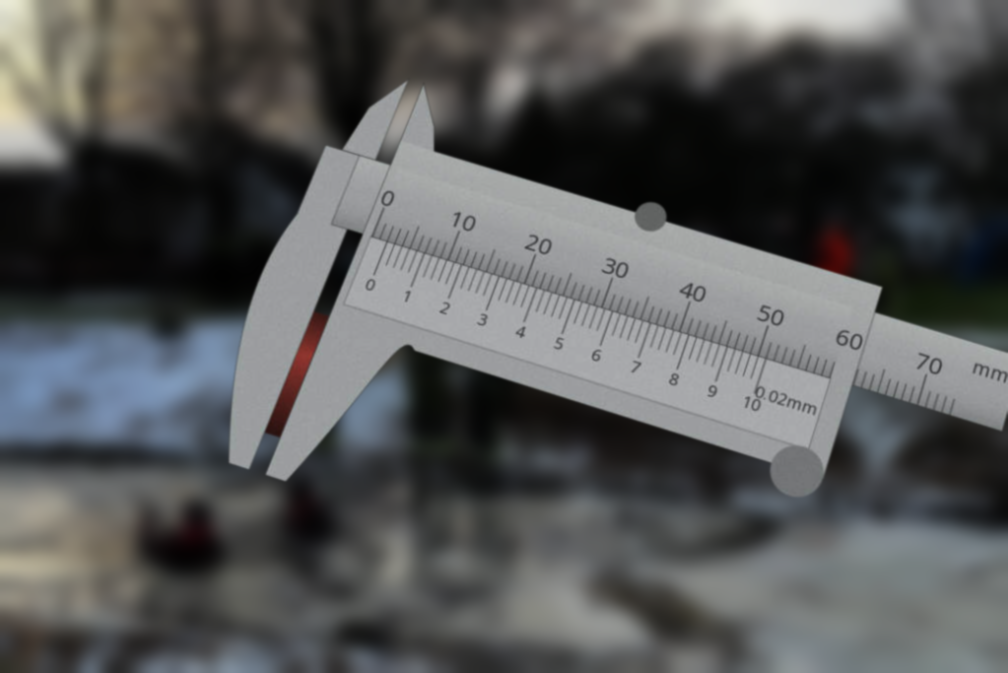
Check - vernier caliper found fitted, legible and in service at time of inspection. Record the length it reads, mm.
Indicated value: 2.0 mm
